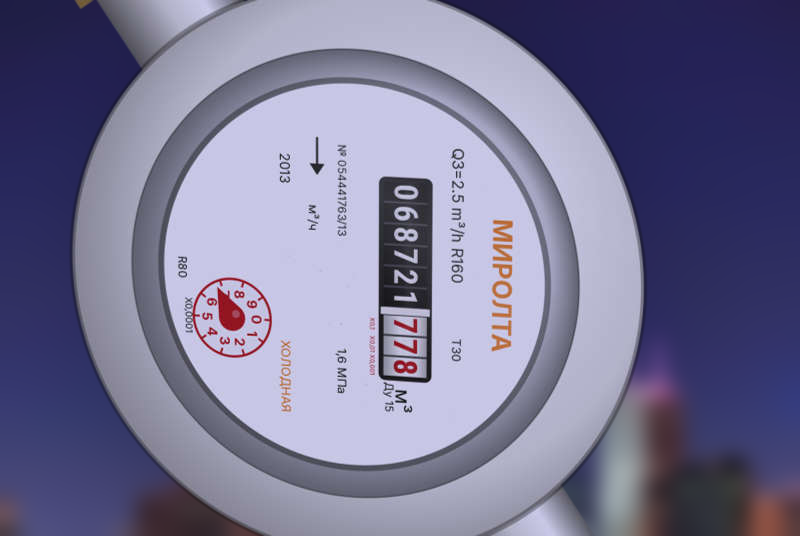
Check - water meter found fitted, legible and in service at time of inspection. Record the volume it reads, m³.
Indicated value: 68721.7786 m³
